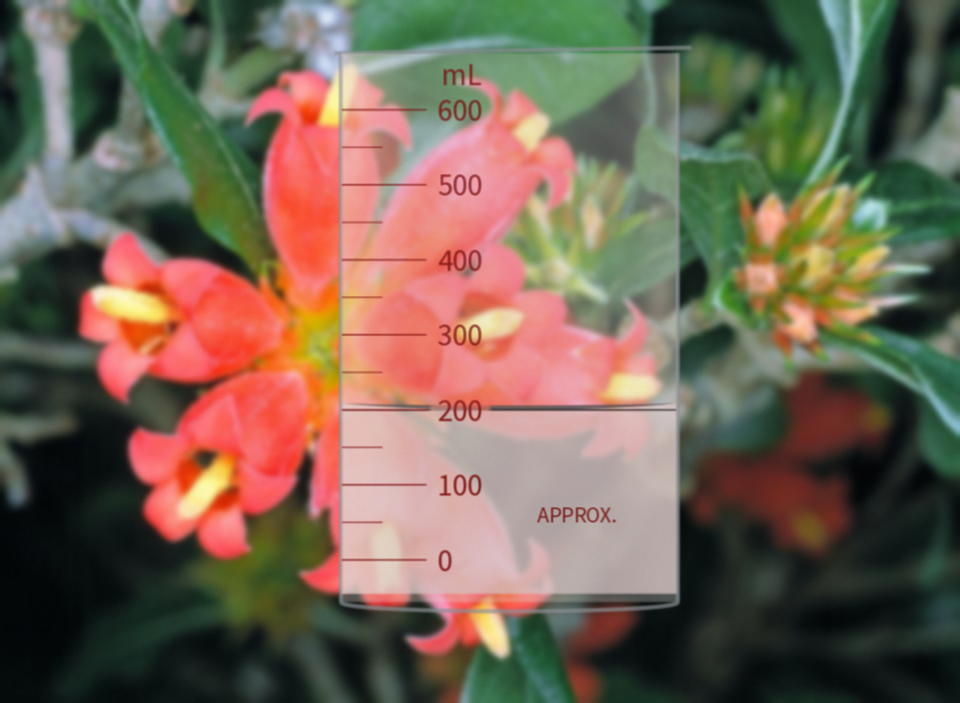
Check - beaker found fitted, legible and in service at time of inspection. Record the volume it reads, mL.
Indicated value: 200 mL
